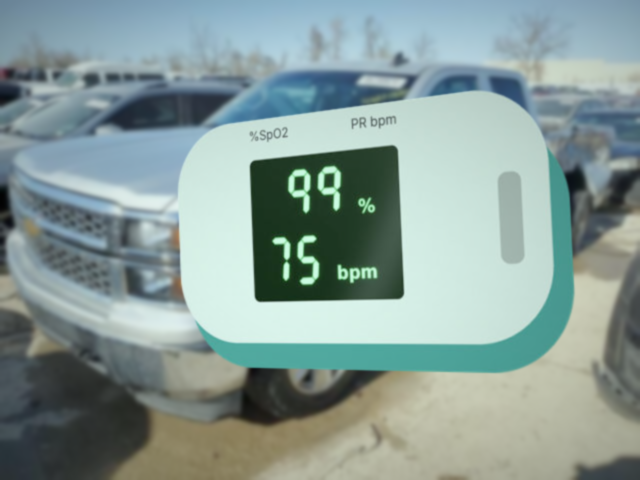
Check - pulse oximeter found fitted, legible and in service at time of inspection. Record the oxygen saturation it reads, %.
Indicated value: 99 %
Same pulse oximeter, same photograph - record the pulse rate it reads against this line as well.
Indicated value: 75 bpm
